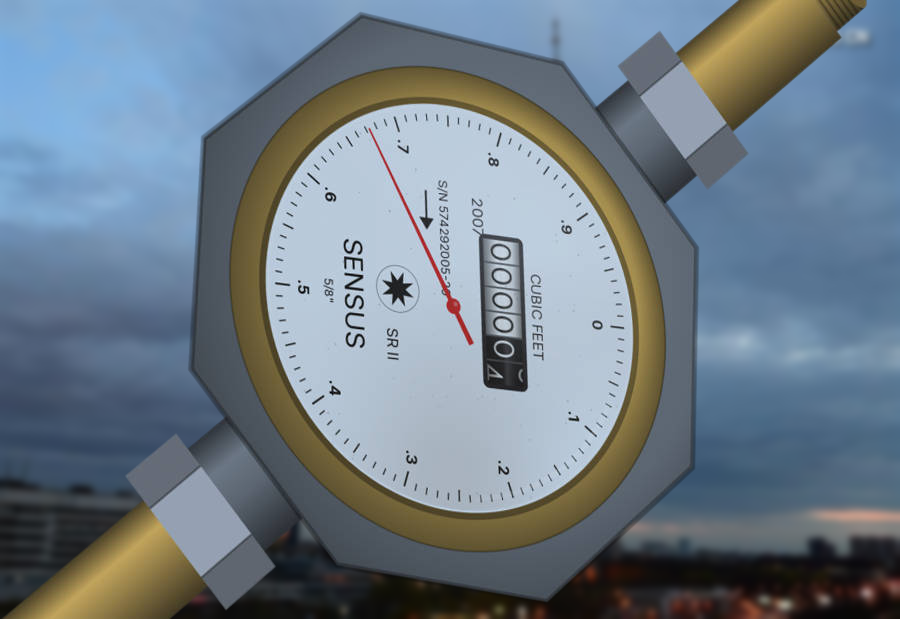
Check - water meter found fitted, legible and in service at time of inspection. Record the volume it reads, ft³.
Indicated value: 3.67 ft³
